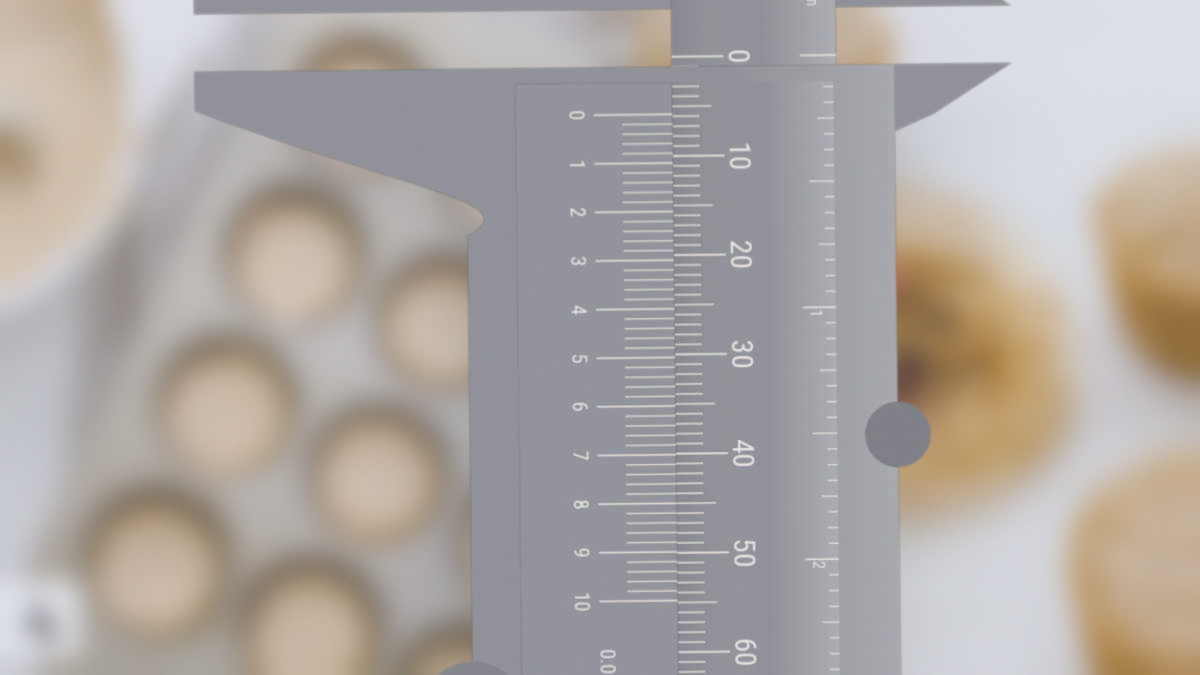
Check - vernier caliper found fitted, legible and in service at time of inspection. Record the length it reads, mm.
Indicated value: 5.8 mm
